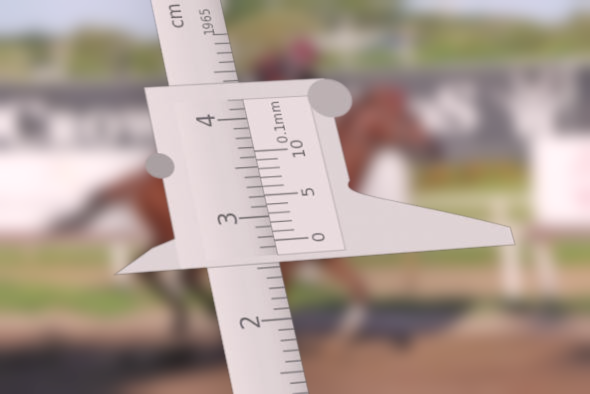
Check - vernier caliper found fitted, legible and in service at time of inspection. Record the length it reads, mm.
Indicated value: 27.6 mm
